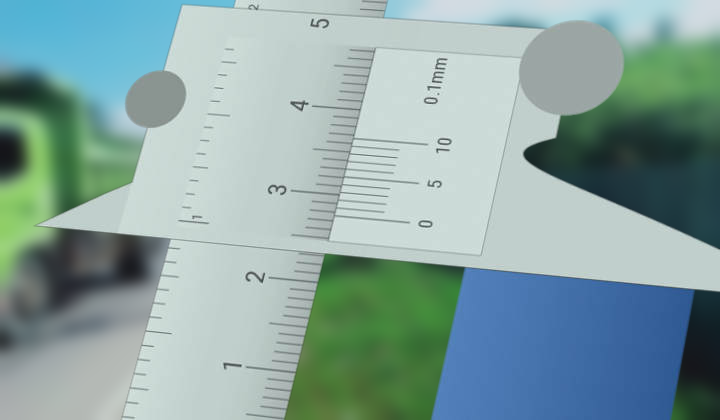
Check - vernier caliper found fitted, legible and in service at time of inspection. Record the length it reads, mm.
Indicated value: 27.6 mm
